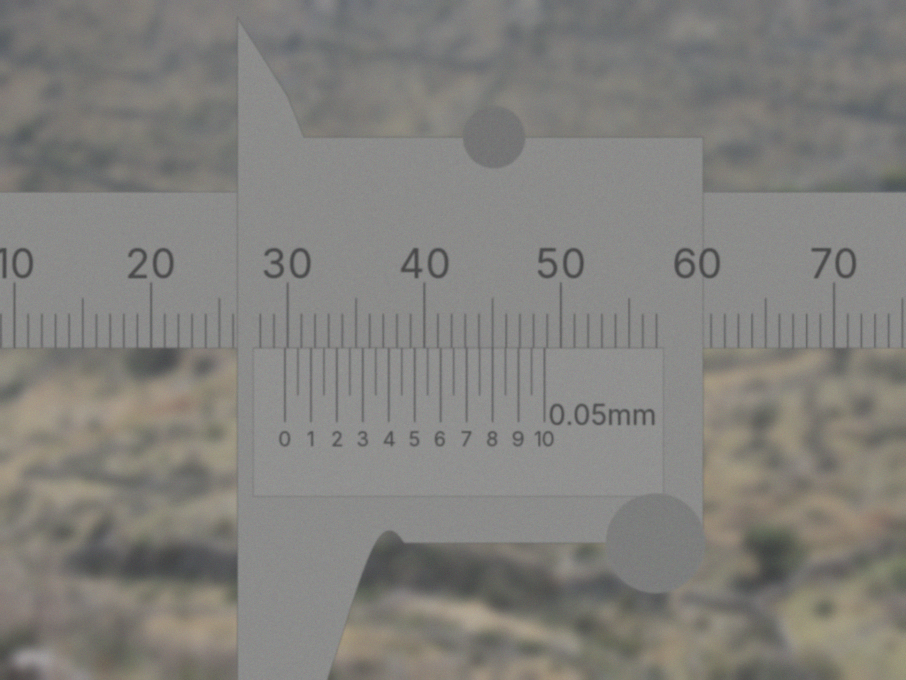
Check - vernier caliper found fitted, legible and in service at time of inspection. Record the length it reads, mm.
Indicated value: 29.8 mm
